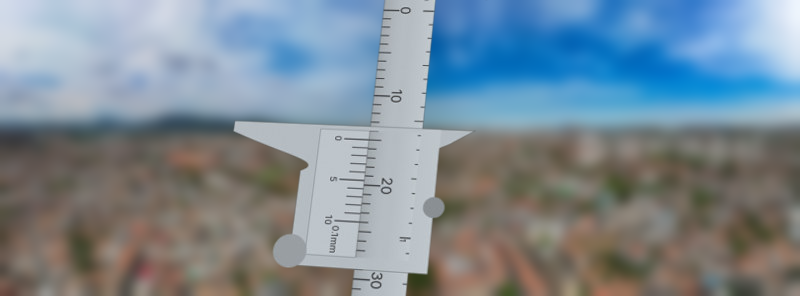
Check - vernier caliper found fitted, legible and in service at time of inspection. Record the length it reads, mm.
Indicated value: 15.0 mm
